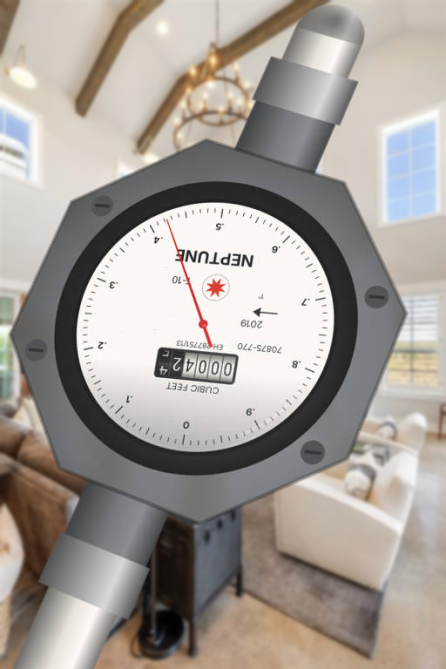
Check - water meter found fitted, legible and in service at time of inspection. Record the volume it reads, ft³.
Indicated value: 424.42 ft³
